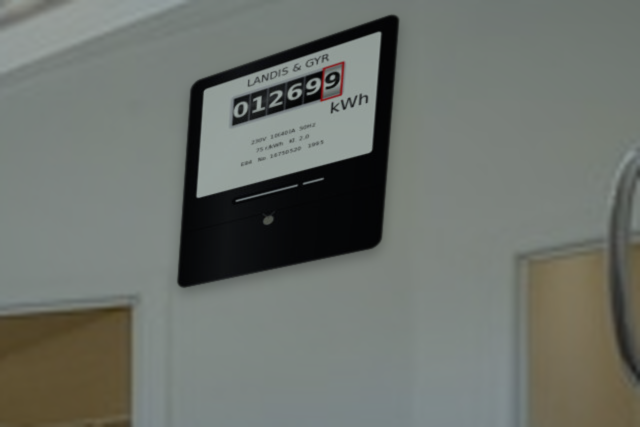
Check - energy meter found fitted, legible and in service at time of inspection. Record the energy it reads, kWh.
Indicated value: 1269.9 kWh
